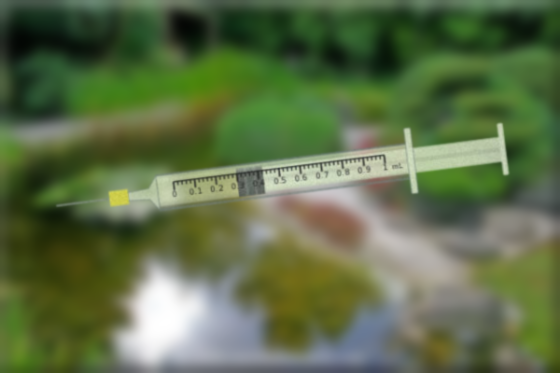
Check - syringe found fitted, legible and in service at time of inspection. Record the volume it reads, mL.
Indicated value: 0.3 mL
